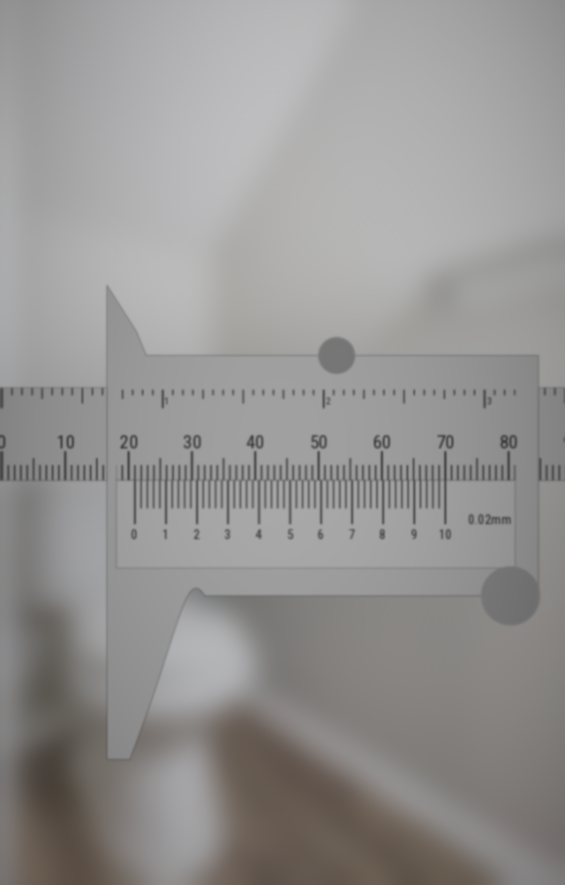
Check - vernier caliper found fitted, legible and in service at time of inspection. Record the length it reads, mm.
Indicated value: 21.0 mm
